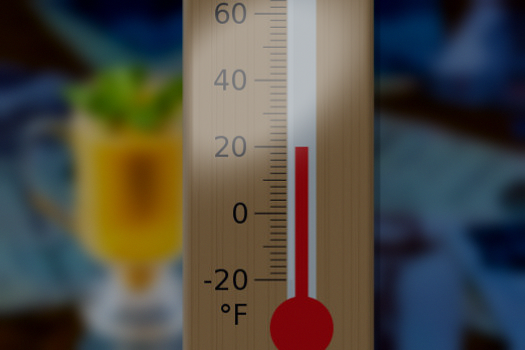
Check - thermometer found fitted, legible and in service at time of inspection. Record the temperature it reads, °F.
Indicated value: 20 °F
